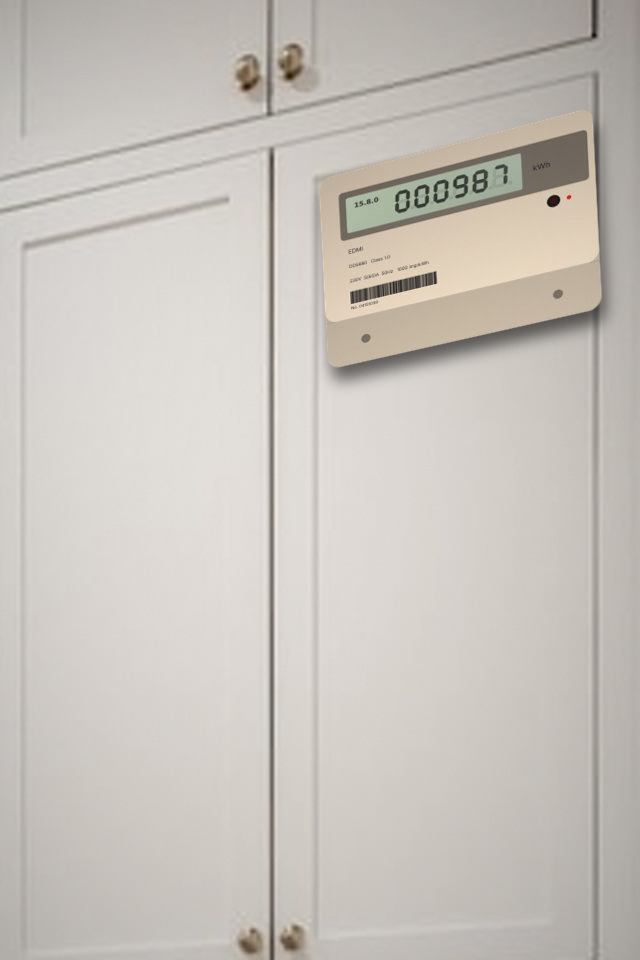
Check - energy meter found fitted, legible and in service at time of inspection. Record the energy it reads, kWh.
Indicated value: 987 kWh
